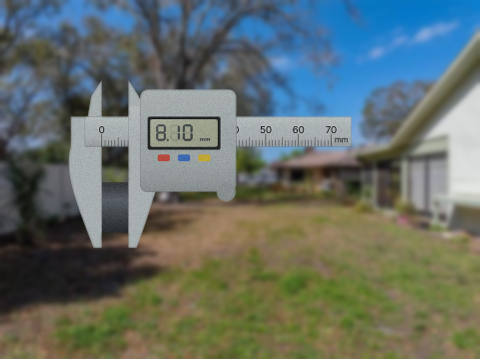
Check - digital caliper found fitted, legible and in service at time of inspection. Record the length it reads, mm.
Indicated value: 8.10 mm
